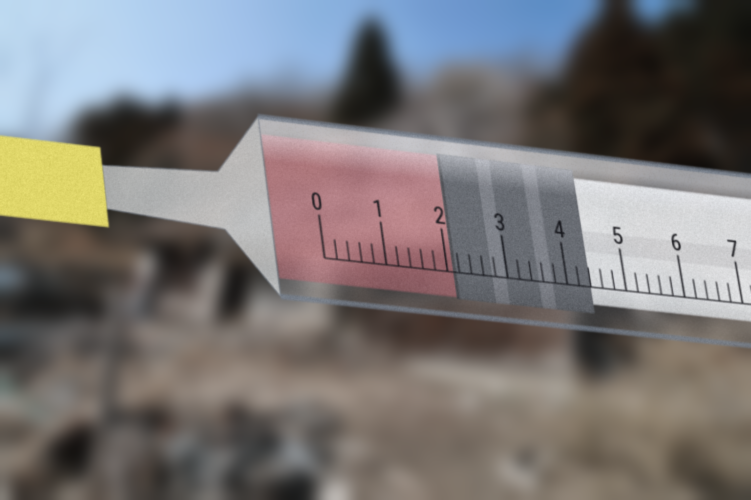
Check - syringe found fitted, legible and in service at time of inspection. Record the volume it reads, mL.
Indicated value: 2.1 mL
